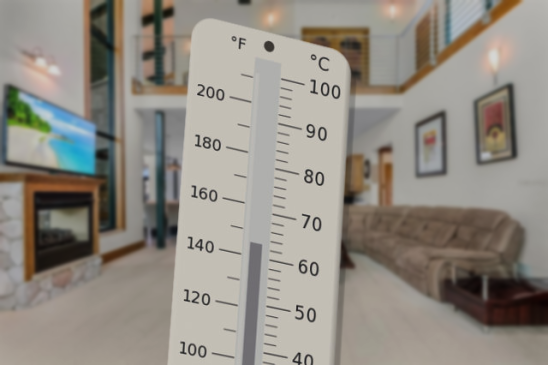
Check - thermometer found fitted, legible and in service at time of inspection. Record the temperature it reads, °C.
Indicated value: 63 °C
